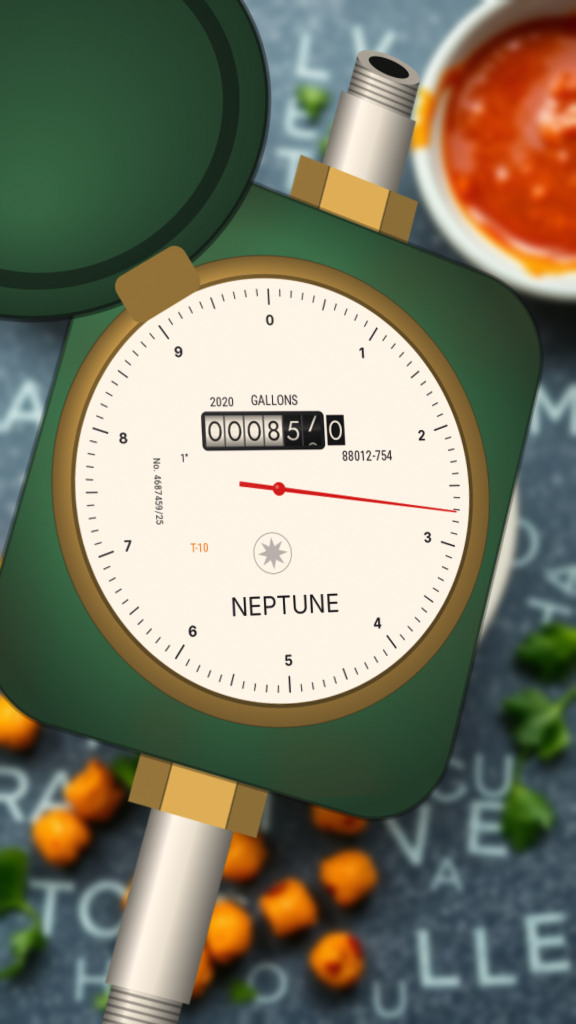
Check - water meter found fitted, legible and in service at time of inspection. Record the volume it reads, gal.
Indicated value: 8572.7 gal
